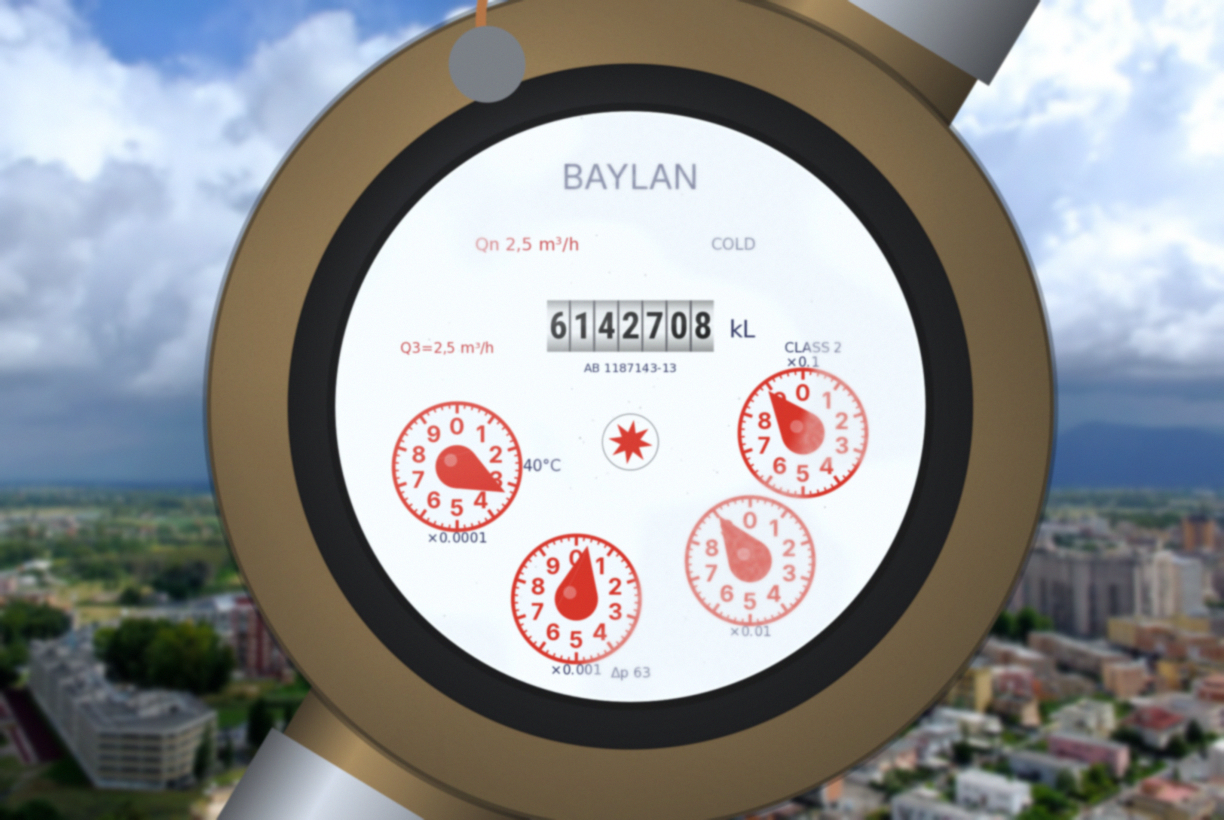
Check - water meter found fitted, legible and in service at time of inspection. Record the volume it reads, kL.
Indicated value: 6142708.8903 kL
